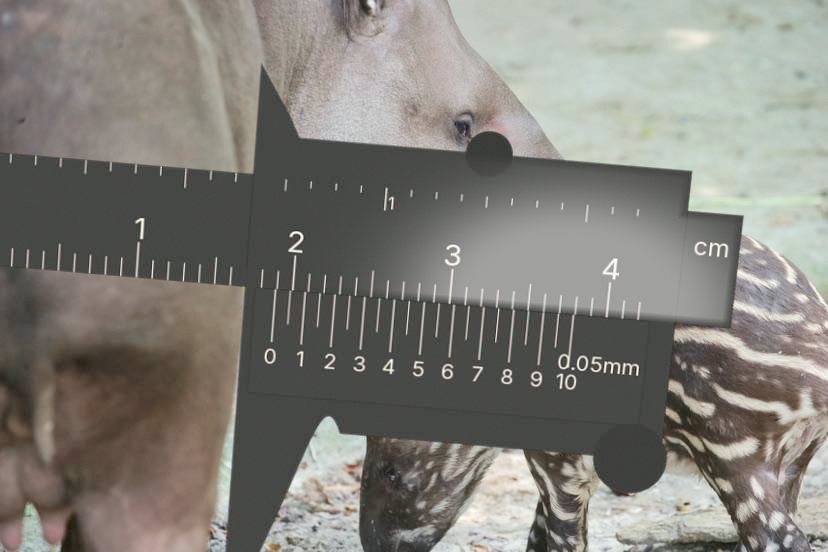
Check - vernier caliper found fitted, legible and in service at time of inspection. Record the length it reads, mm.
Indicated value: 18.9 mm
